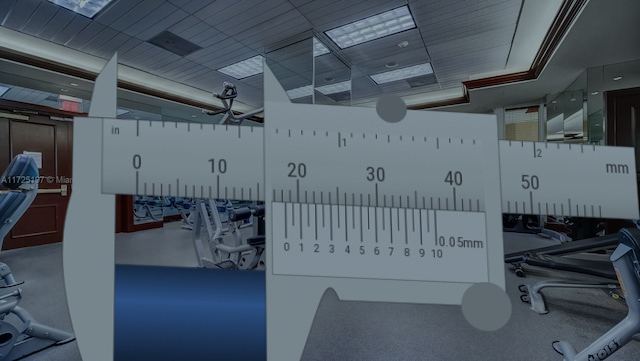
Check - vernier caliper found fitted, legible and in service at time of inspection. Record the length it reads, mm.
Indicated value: 18.4 mm
